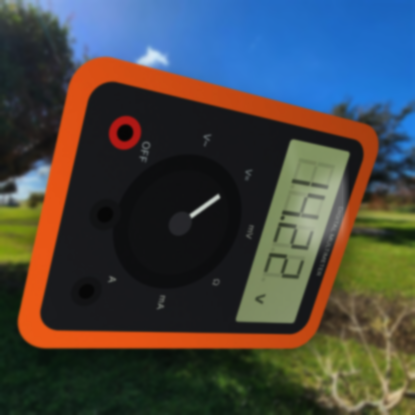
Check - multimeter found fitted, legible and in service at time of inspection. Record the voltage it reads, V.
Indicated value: 14.22 V
